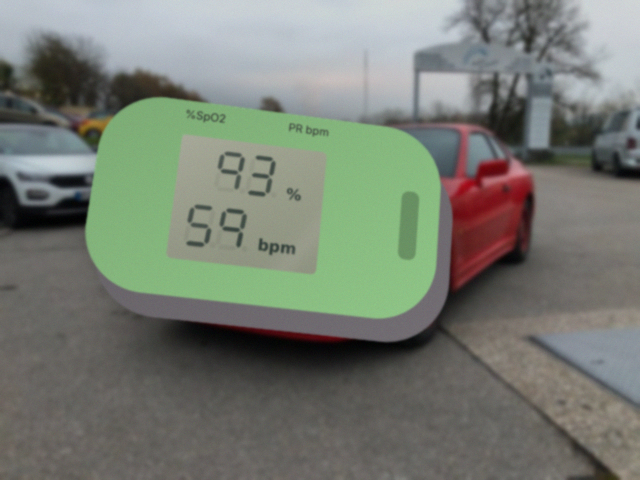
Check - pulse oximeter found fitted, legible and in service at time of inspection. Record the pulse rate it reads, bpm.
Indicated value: 59 bpm
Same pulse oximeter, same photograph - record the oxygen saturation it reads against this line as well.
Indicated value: 93 %
